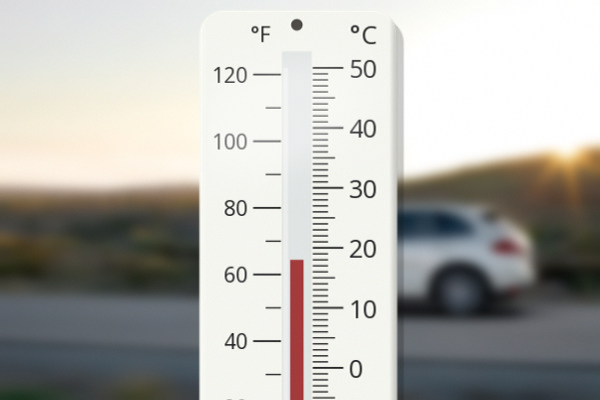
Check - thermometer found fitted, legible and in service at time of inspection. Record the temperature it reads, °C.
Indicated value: 18 °C
